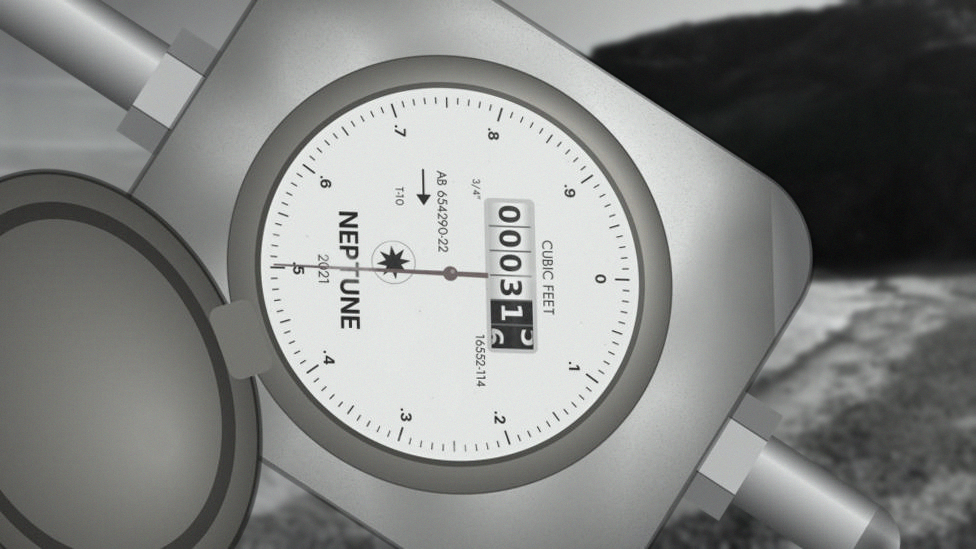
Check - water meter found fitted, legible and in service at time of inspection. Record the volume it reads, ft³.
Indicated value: 315.50 ft³
